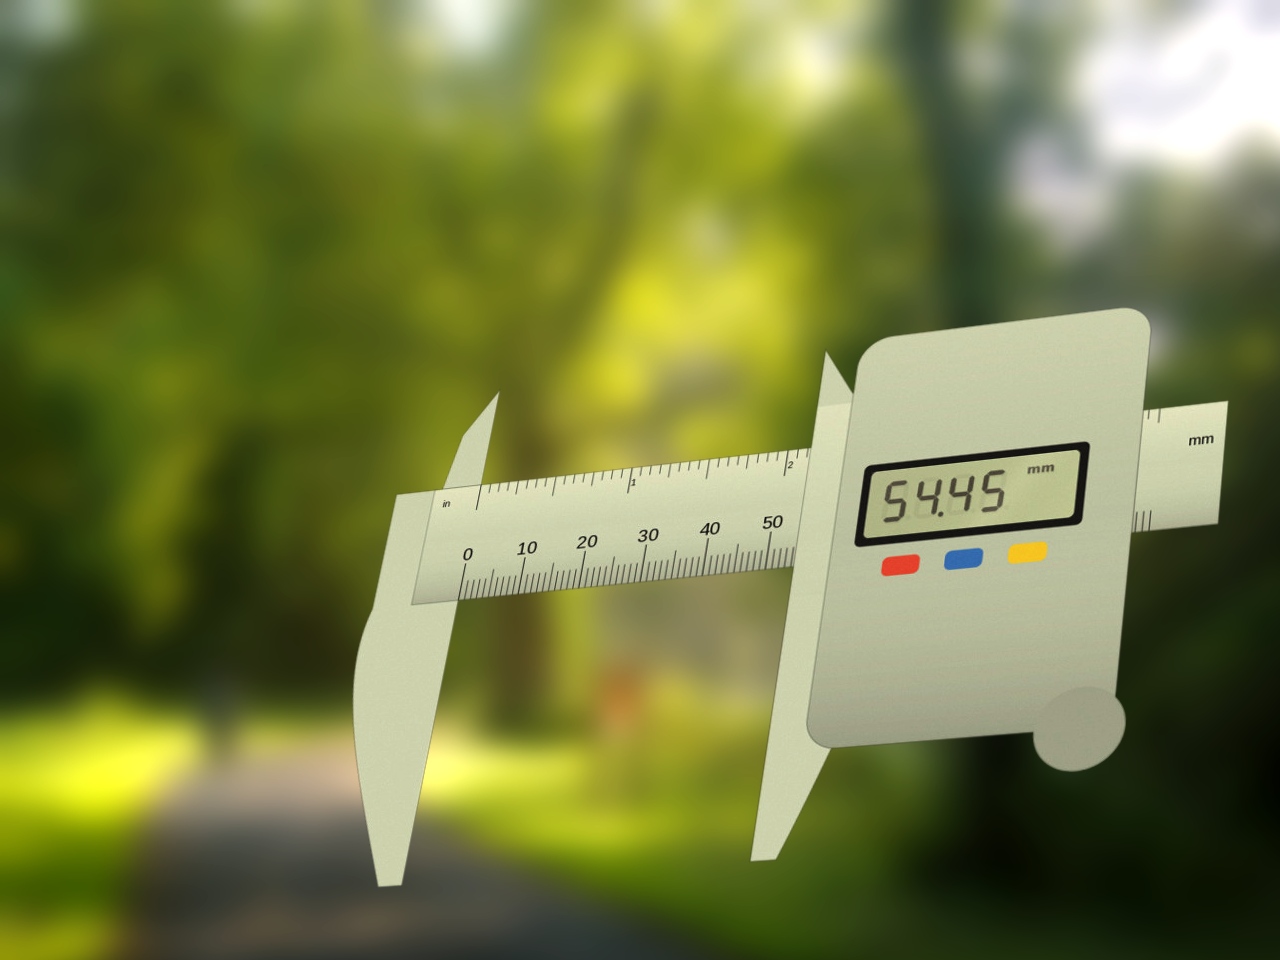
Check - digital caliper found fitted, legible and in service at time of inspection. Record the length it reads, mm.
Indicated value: 54.45 mm
